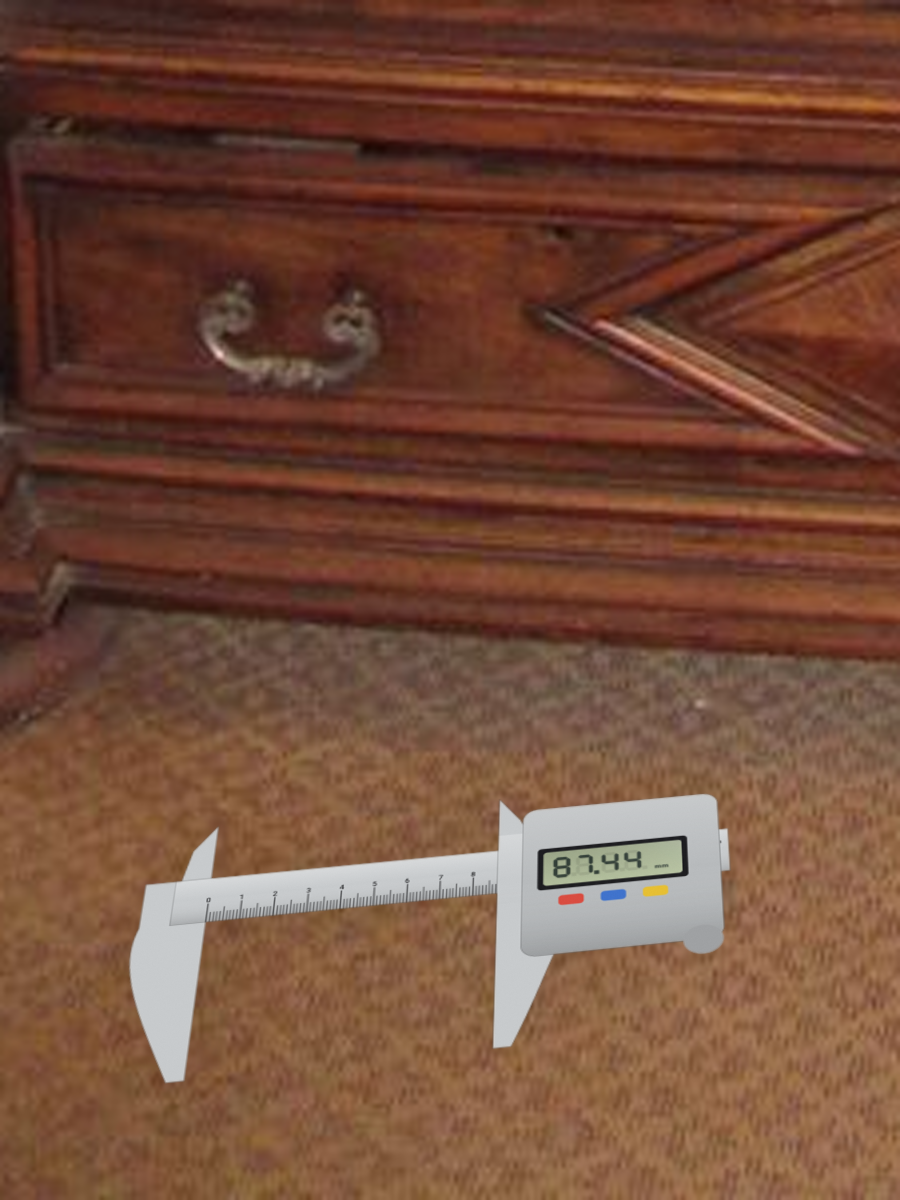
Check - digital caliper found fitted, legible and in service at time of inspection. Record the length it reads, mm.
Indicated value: 87.44 mm
